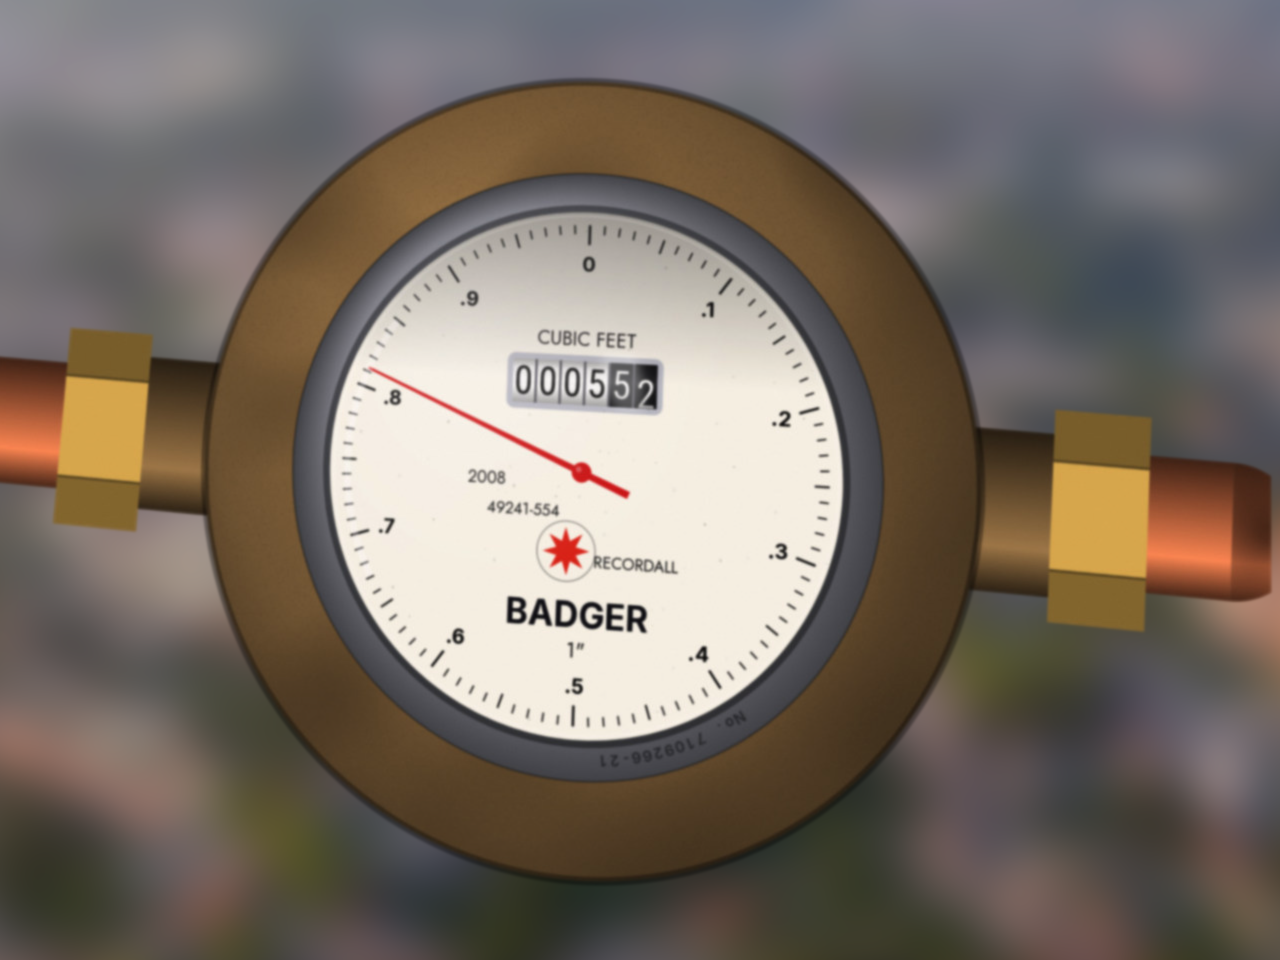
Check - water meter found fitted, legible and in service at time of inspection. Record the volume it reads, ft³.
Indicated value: 551.81 ft³
